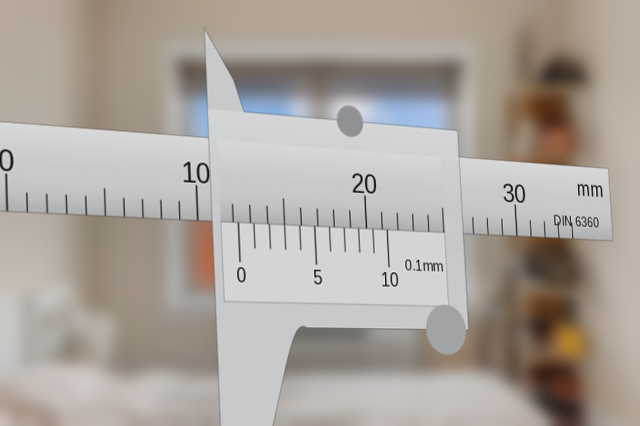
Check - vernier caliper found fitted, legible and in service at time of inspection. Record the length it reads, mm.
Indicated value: 12.3 mm
